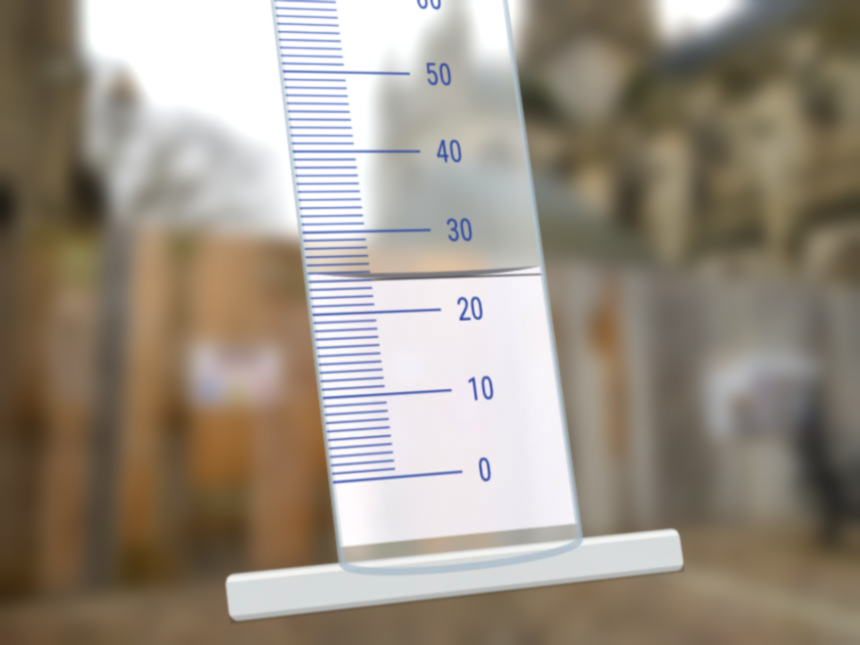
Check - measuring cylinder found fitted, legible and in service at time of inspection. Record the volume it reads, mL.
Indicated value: 24 mL
